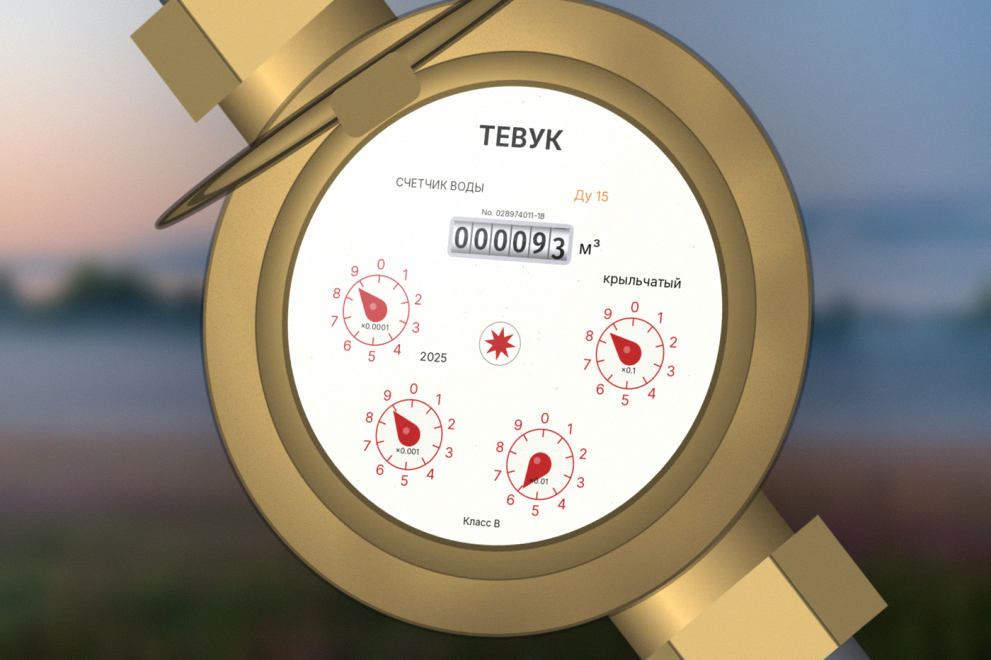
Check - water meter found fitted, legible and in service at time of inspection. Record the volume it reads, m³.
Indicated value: 92.8588 m³
